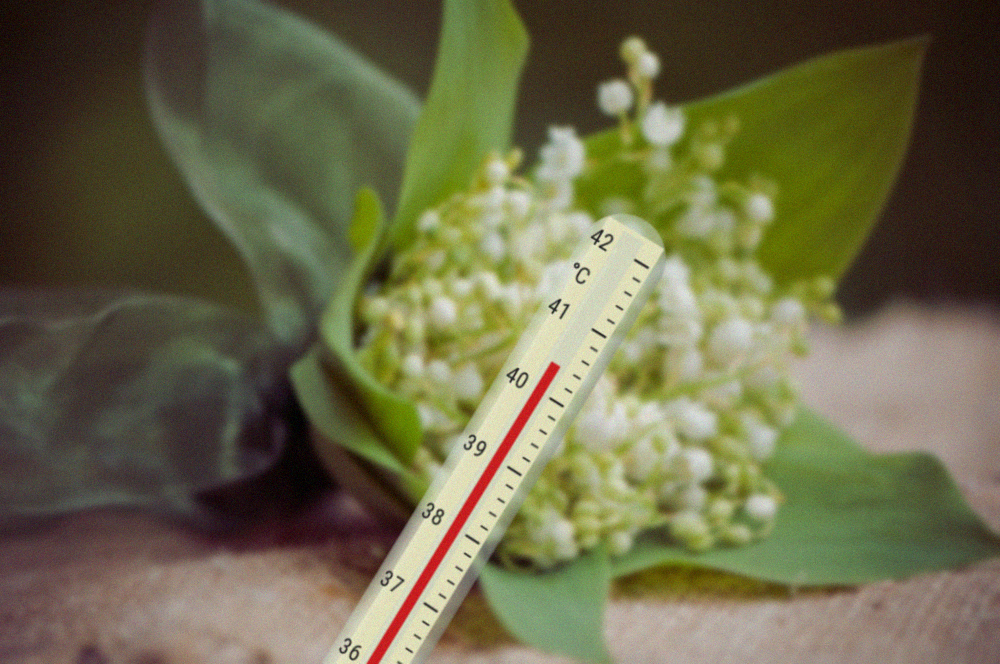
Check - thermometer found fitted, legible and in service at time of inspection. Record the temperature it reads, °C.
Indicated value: 40.4 °C
